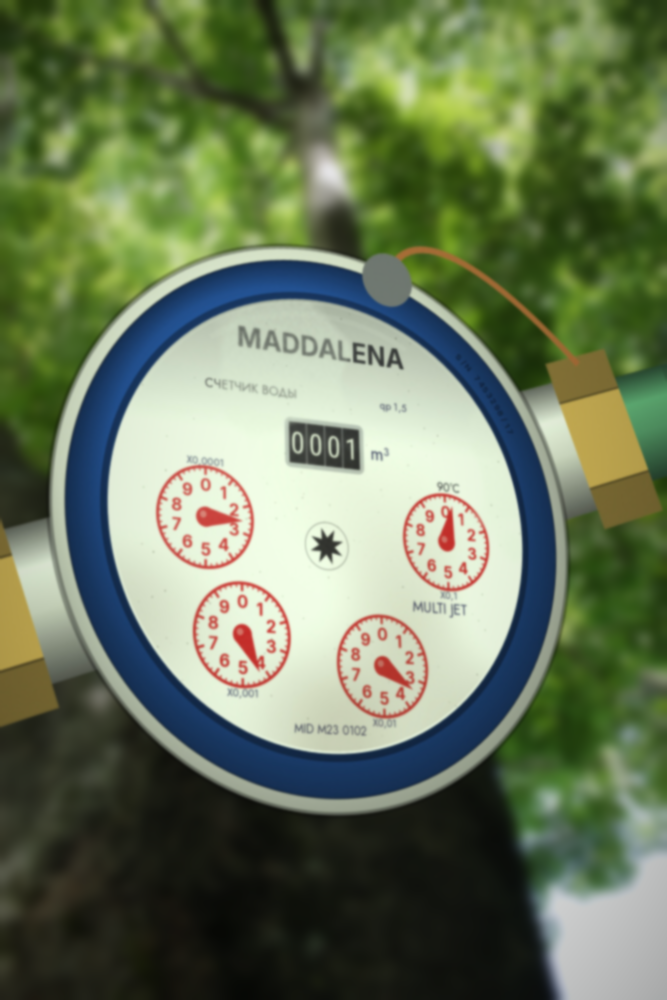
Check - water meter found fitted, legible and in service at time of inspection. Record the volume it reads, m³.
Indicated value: 1.0342 m³
